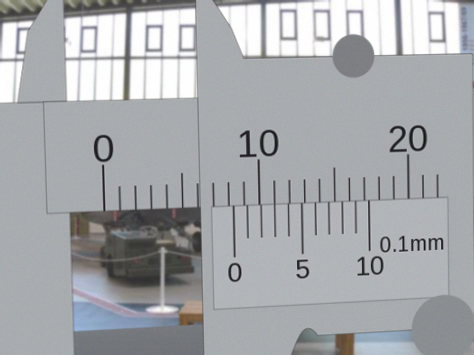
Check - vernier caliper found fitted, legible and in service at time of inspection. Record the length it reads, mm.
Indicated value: 8.3 mm
